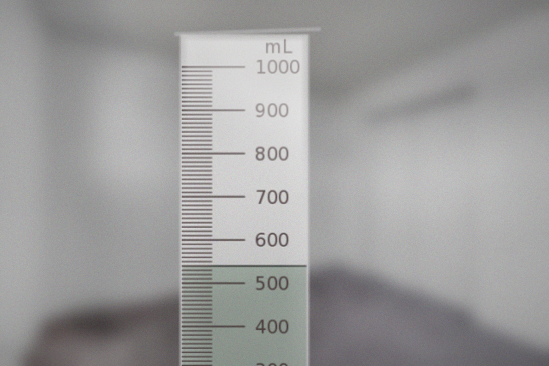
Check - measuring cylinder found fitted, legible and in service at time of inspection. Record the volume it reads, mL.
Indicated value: 540 mL
